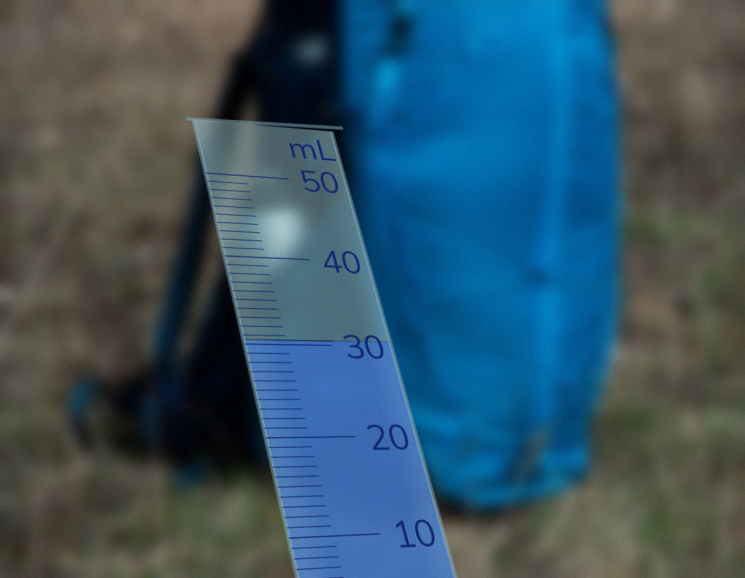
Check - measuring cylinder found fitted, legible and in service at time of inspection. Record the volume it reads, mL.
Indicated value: 30.5 mL
